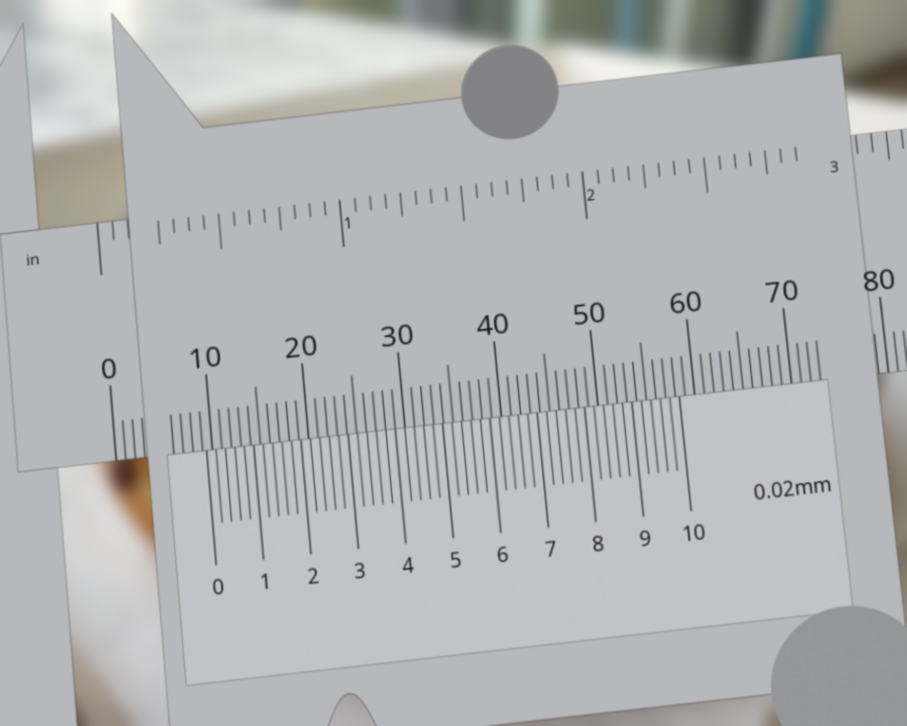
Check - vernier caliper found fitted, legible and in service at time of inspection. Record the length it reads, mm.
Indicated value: 9.4 mm
